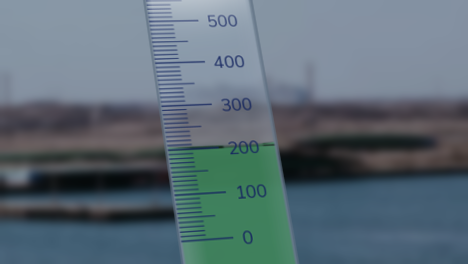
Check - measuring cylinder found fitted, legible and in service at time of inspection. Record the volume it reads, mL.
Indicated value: 200 mL
